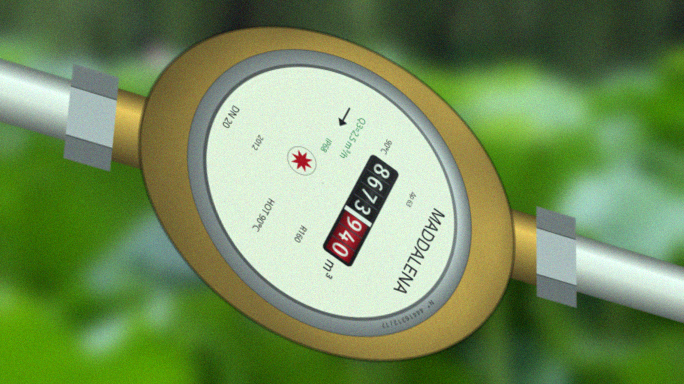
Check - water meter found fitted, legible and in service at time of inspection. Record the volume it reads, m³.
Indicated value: 8673.940 m³
